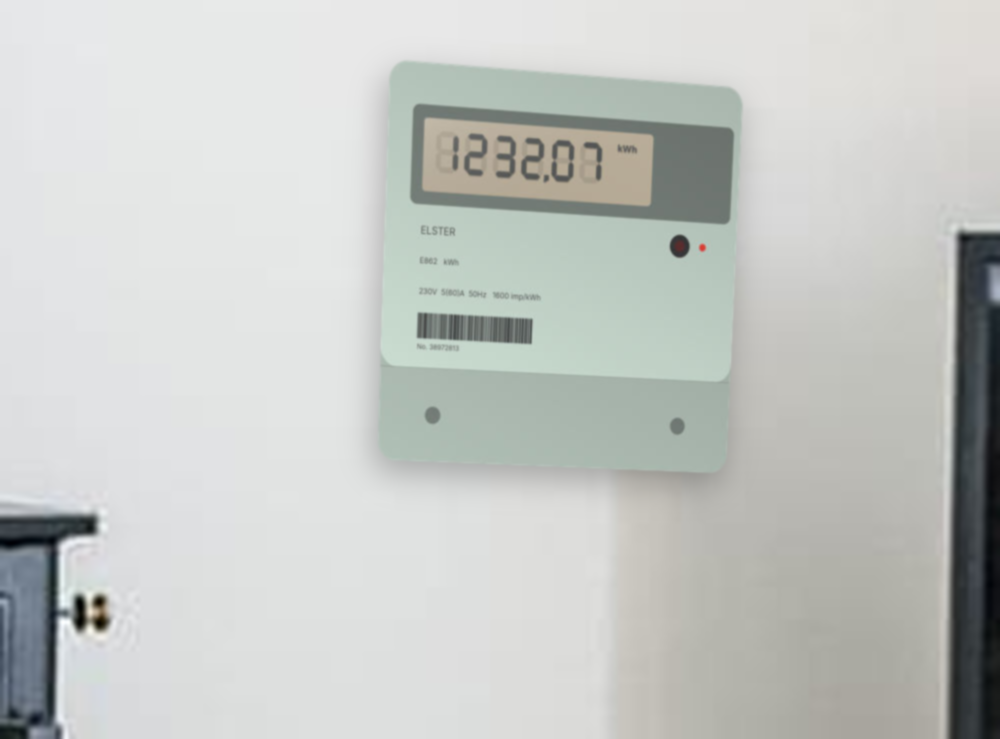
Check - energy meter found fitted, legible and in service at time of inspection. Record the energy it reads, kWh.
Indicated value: 1232.07 kWh
